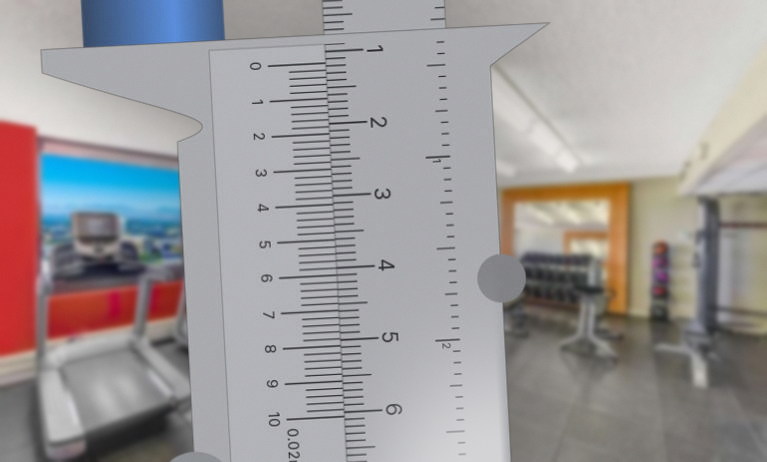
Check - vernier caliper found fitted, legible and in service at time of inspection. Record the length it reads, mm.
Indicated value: 11.6 mm
